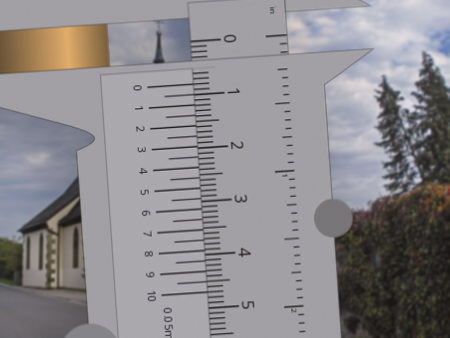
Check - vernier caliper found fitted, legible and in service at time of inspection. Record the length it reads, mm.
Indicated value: 8.0 mm
